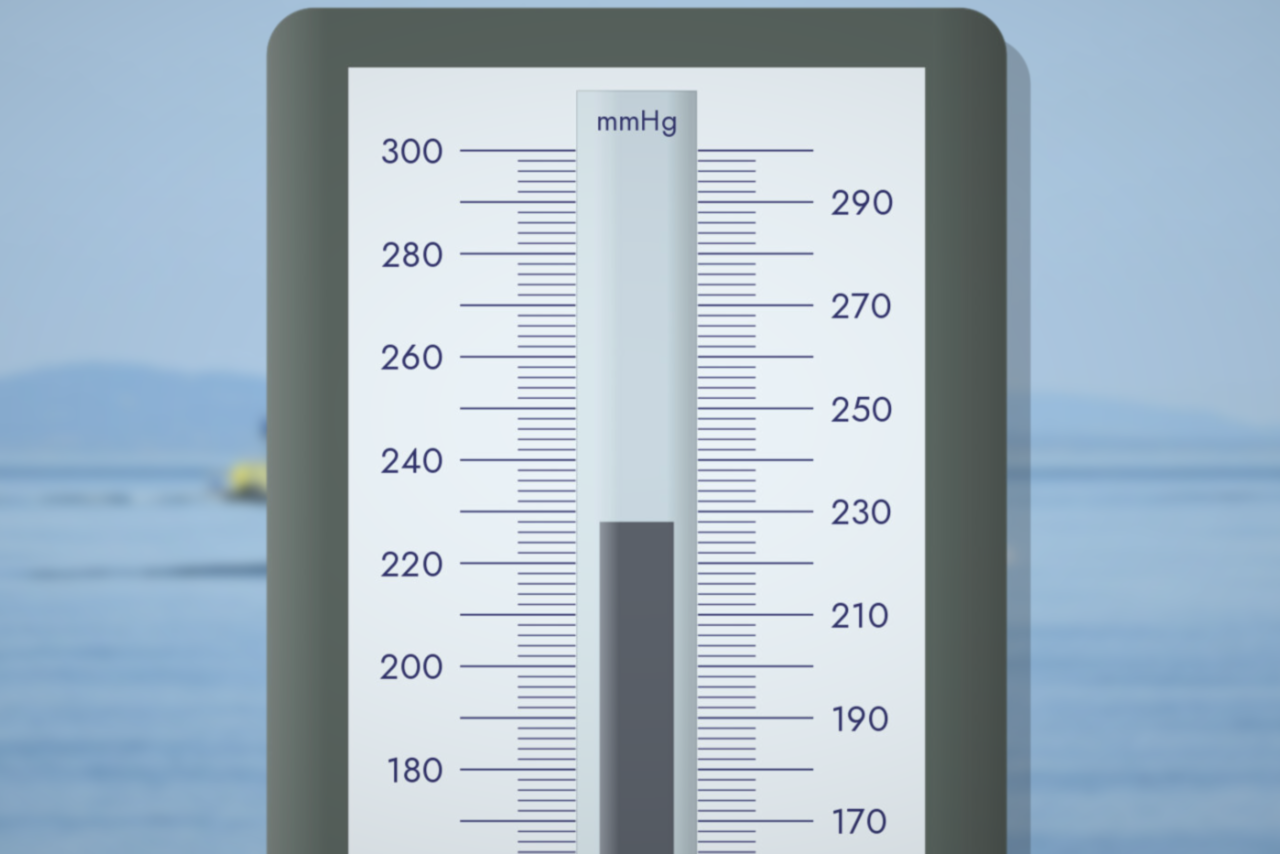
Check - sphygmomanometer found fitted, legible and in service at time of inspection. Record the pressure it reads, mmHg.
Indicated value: 228 mmHg
